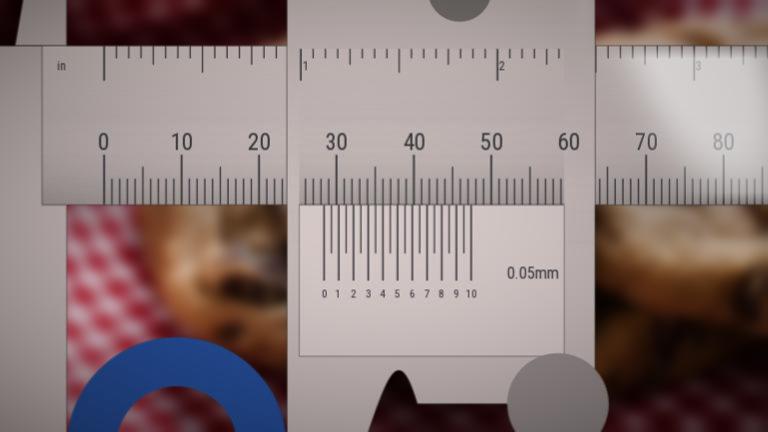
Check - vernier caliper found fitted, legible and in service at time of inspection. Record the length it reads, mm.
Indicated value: 28.4 mm
